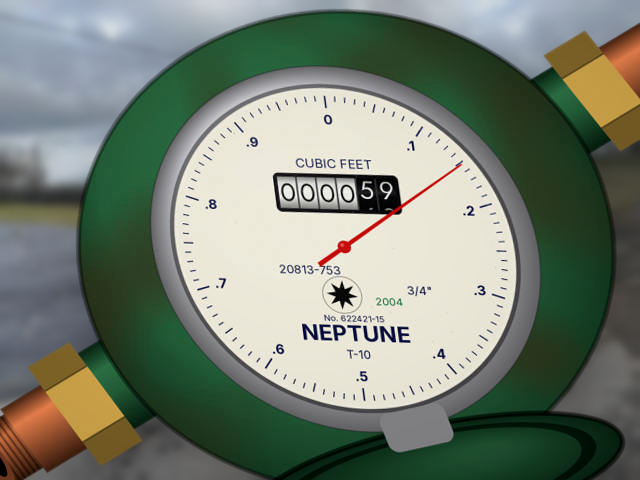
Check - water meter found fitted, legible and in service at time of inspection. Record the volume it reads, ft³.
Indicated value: 59.15 ft³
